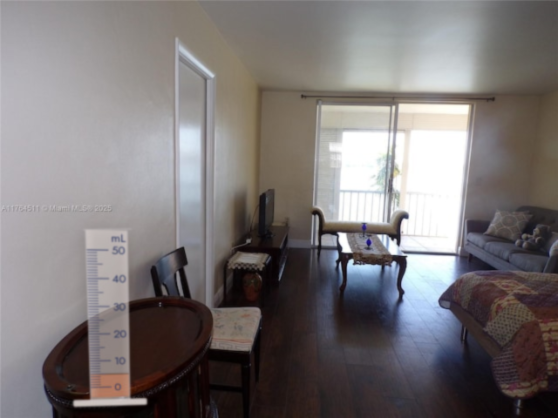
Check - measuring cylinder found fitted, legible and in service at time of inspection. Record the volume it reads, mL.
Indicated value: 5 mL
